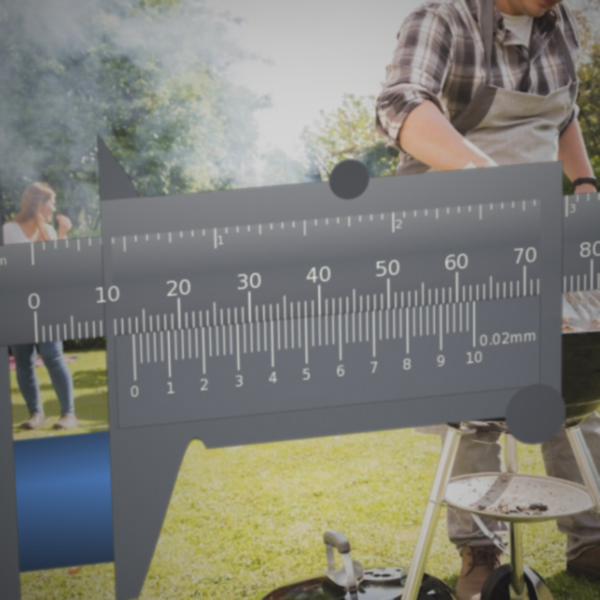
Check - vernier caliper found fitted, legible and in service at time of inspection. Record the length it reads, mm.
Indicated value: 13.5 mm
